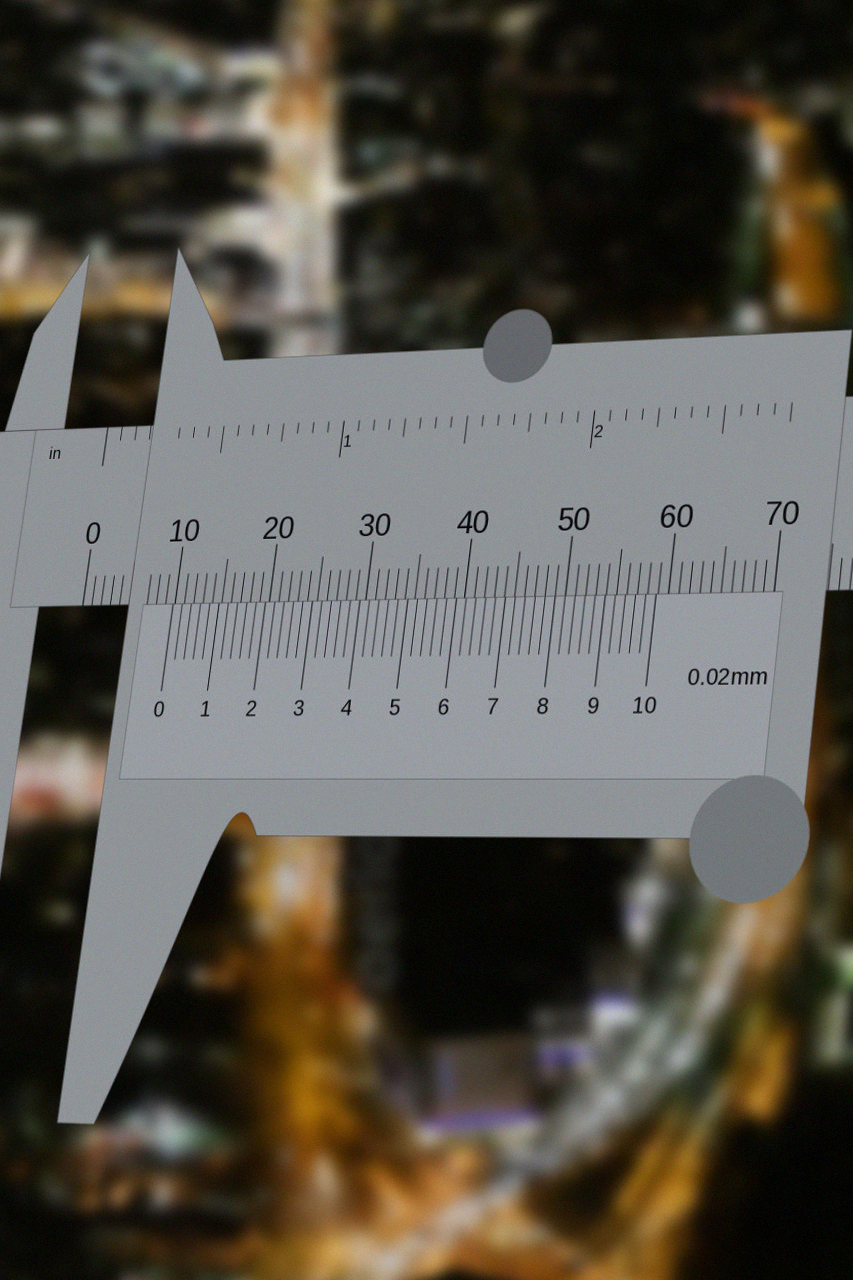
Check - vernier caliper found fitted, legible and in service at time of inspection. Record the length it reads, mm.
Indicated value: 9.8 mm
